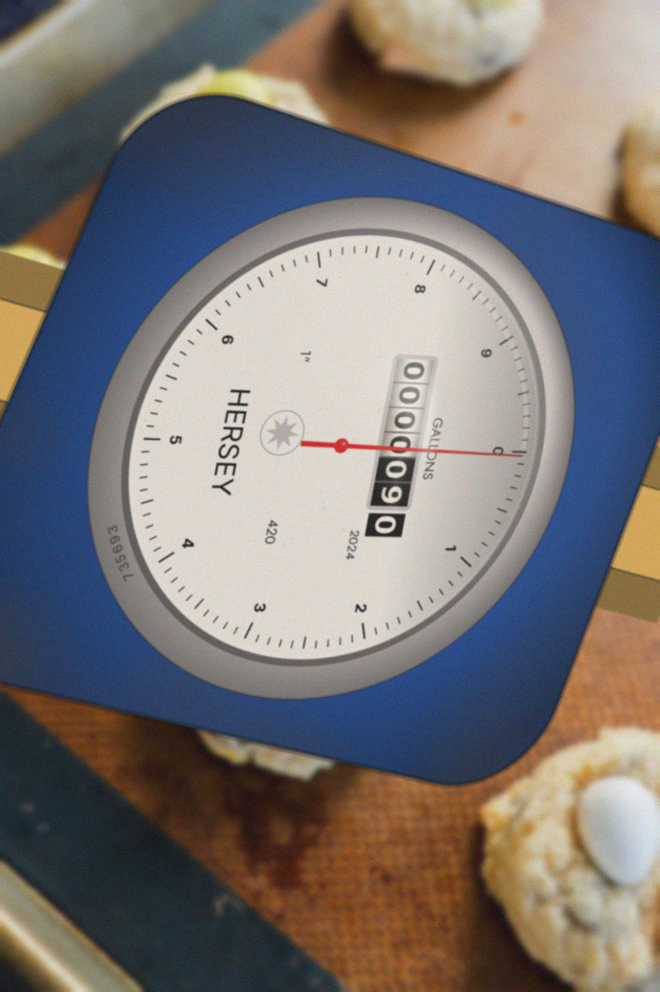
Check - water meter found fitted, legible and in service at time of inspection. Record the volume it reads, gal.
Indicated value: 90.0 gal
